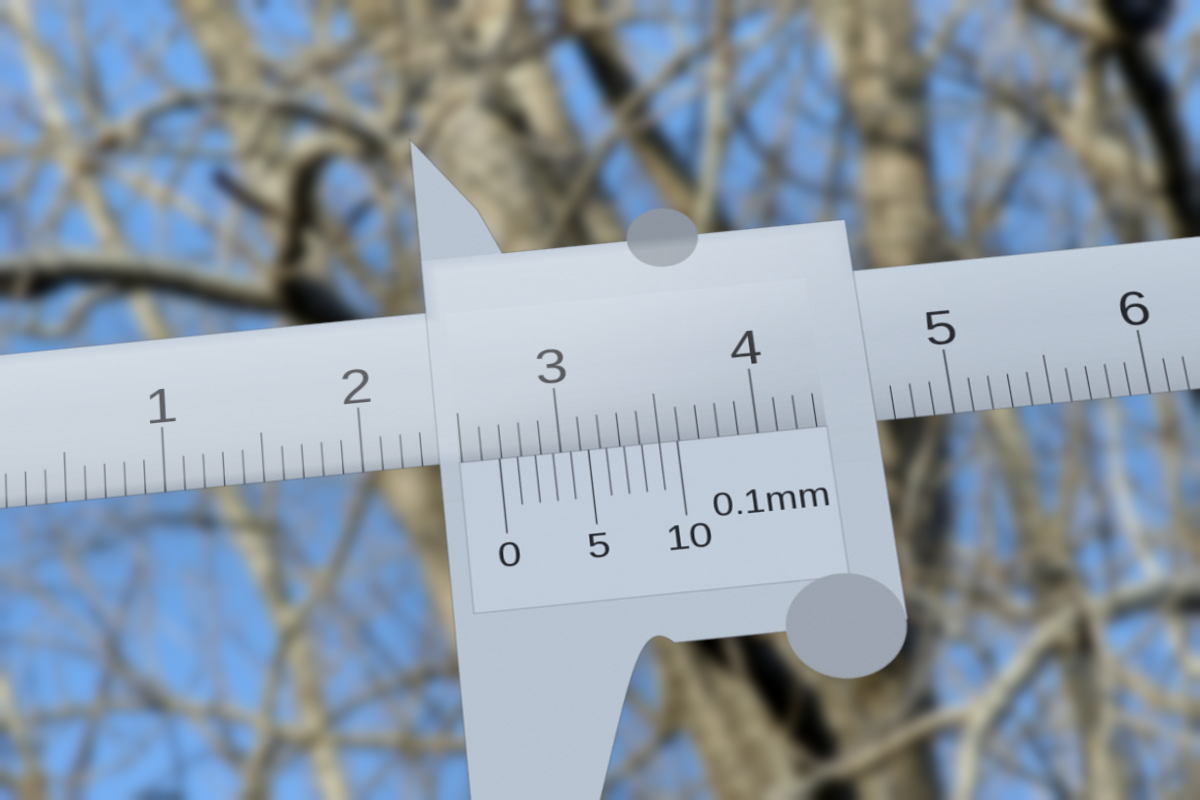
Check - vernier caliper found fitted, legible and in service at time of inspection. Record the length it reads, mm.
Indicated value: 26.9 mm
